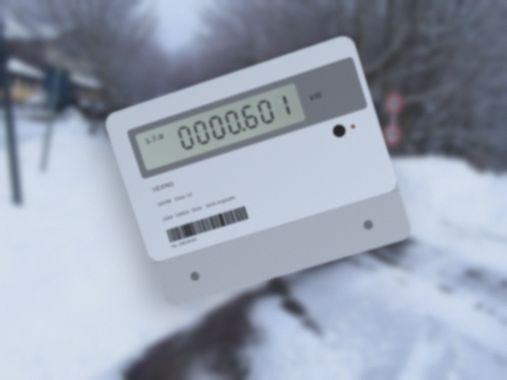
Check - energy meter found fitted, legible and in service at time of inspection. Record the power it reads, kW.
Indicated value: 0.601 kW
